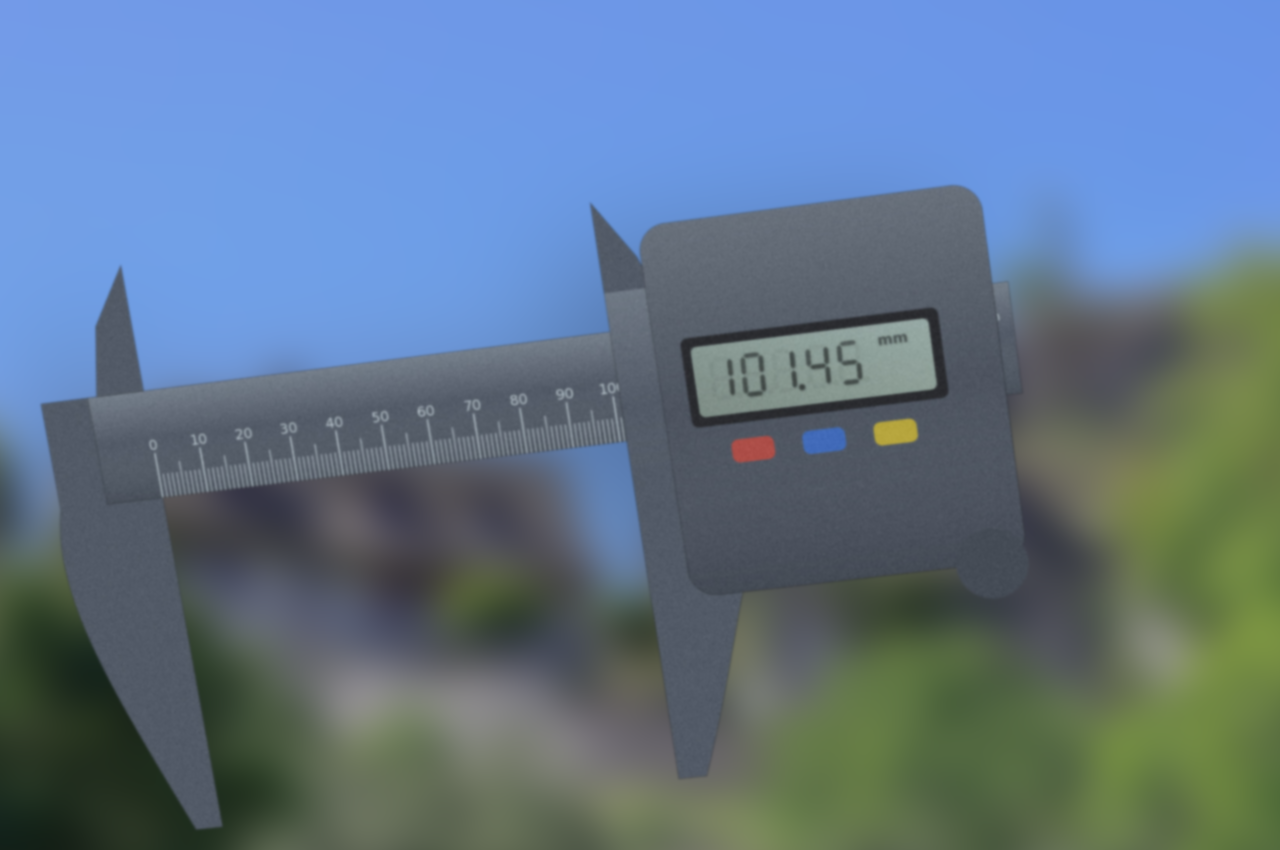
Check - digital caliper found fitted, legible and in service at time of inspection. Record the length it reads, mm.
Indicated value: 101.45 mm
